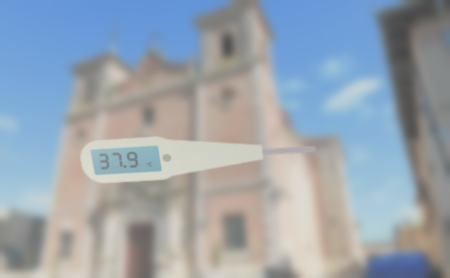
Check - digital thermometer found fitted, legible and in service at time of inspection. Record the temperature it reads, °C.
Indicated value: 37.9 °C
